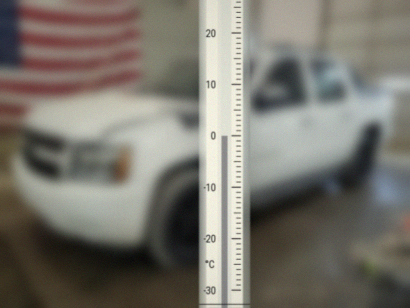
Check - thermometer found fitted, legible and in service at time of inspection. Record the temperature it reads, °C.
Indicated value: 0 °C
